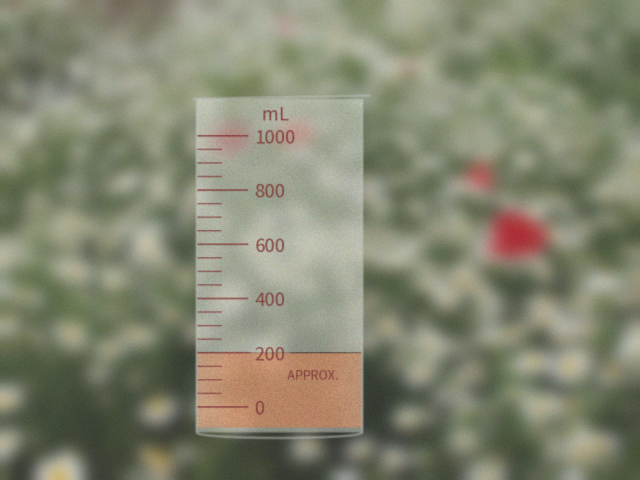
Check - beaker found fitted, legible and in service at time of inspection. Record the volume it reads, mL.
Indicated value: 200 mL
